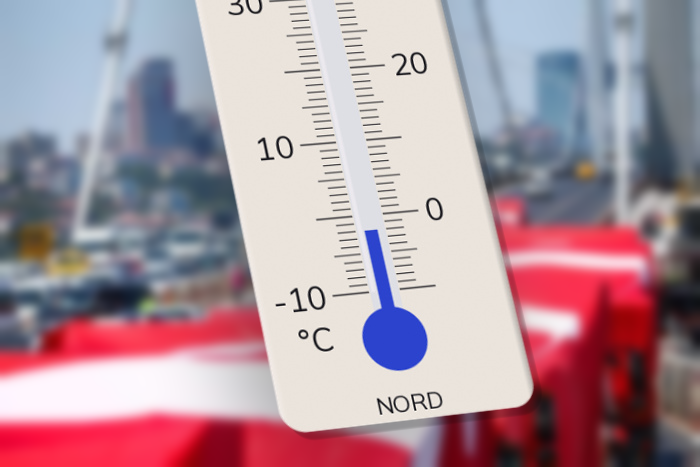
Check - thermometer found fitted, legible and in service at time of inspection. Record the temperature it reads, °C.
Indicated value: -2 °C
